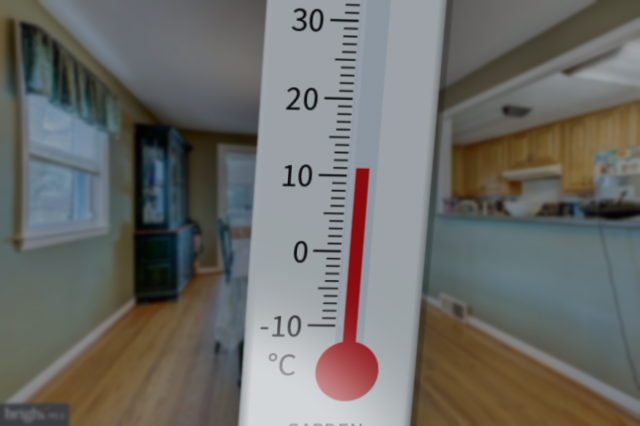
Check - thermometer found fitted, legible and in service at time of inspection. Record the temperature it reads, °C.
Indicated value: 11 °C
